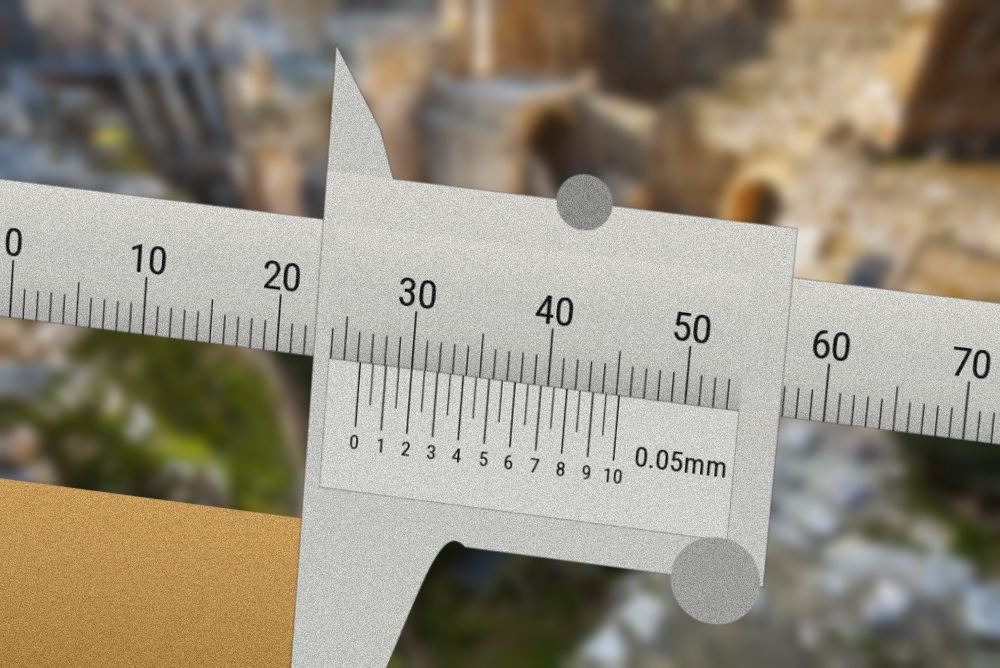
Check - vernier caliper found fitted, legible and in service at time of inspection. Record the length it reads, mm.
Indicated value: 26.2 mm
